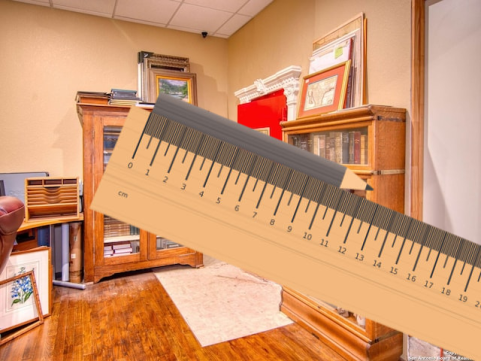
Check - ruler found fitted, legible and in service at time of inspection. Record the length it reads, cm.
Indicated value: 12.5 cm
